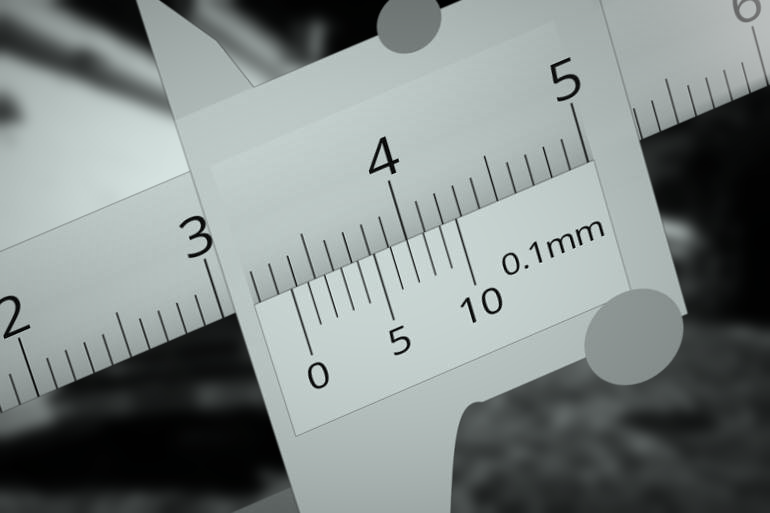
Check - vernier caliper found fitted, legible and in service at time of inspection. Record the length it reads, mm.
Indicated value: 33.7 mm
